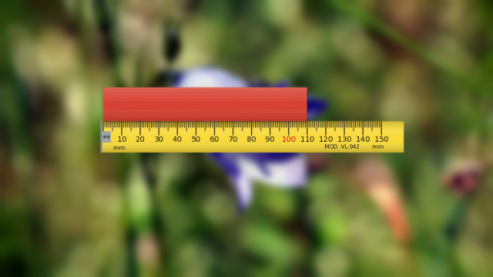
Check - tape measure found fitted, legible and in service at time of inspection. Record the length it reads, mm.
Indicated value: 110 mm
